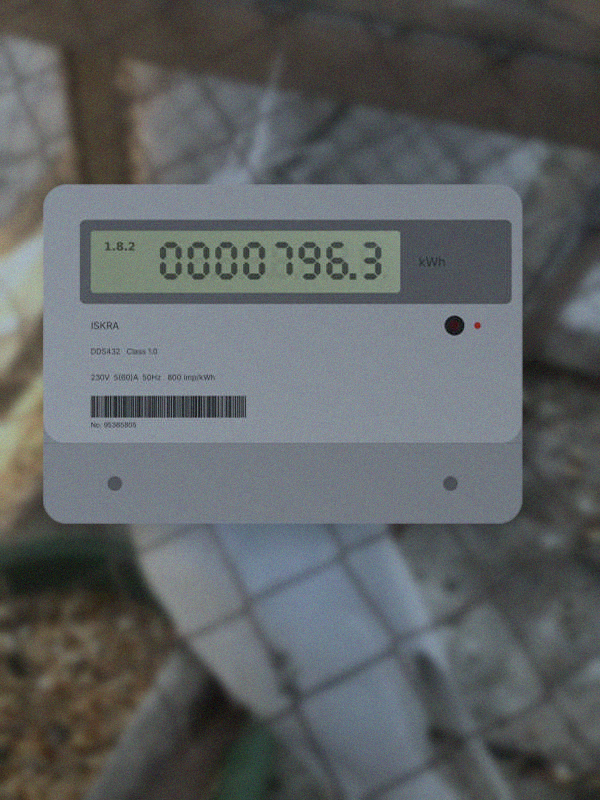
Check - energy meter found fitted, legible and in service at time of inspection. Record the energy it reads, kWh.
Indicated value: 796.3 kWh
